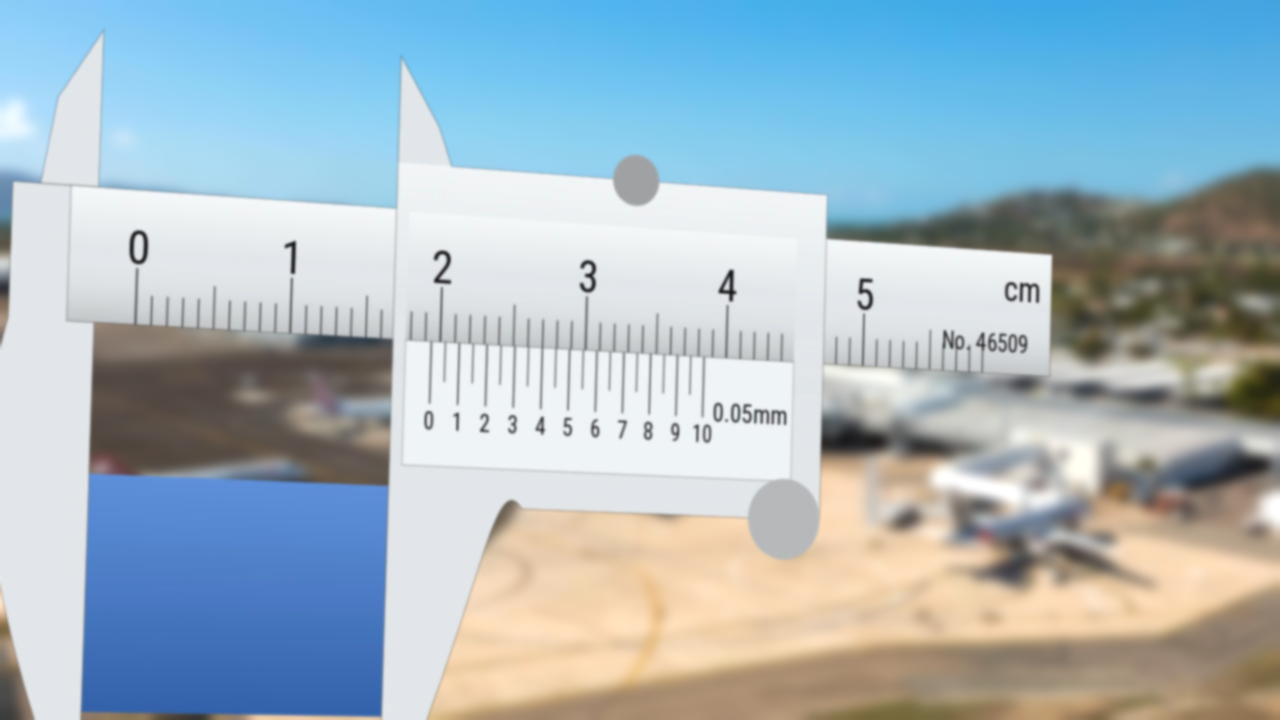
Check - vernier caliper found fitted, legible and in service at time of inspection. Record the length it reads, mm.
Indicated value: 19.4 mm
